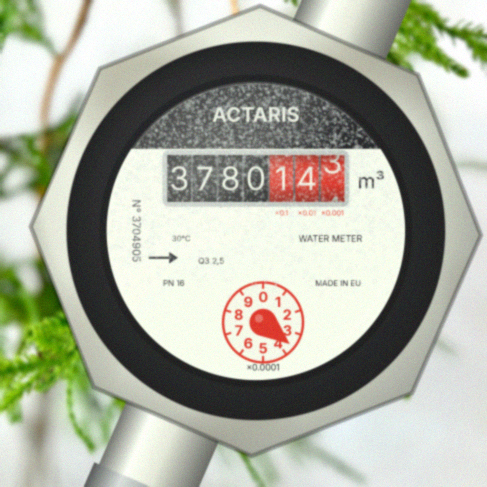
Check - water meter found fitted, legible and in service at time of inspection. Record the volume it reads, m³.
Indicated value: 3780.1433 m³
